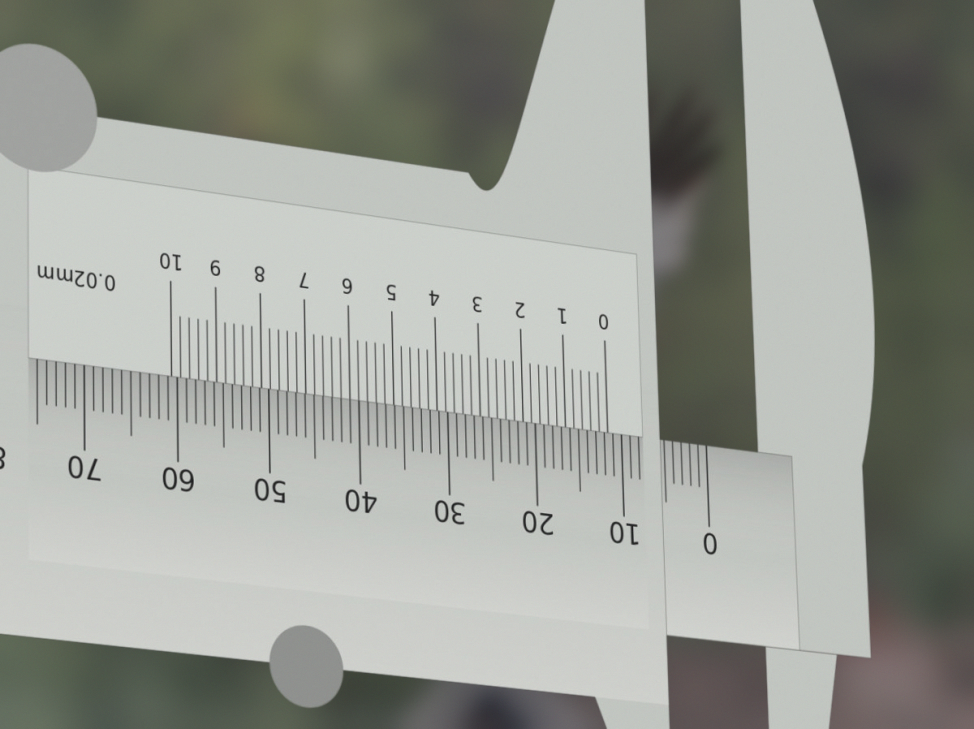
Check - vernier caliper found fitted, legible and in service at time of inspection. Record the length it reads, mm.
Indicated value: 11.6 mm
